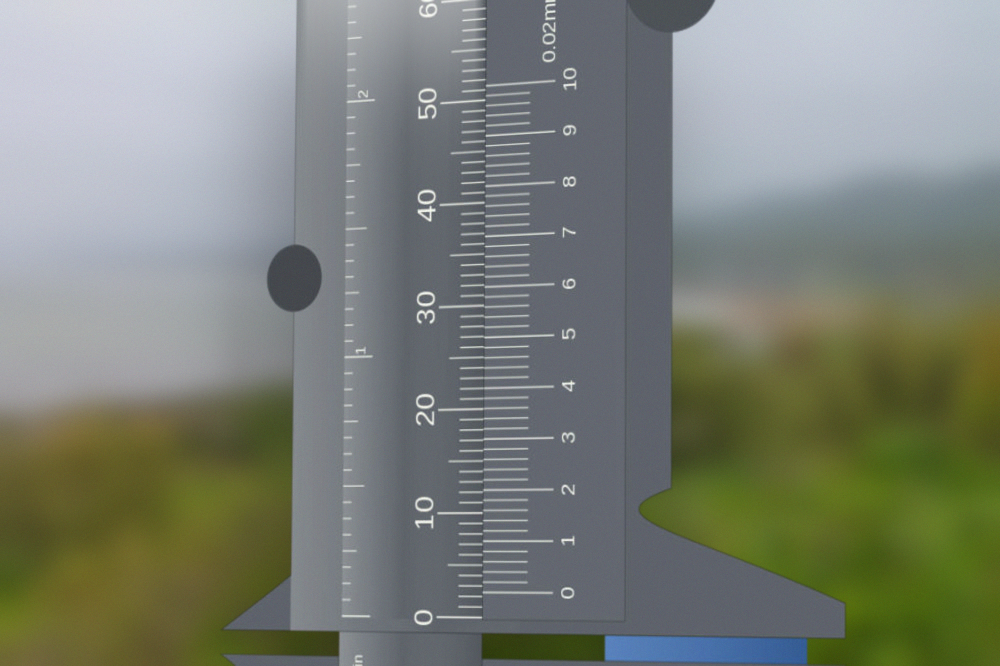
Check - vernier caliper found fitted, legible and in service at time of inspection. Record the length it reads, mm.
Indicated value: 2.4 mm
